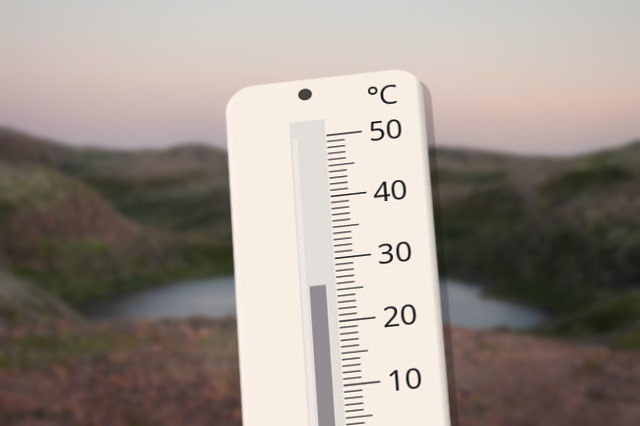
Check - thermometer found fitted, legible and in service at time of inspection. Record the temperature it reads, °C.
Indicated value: 26 °C
